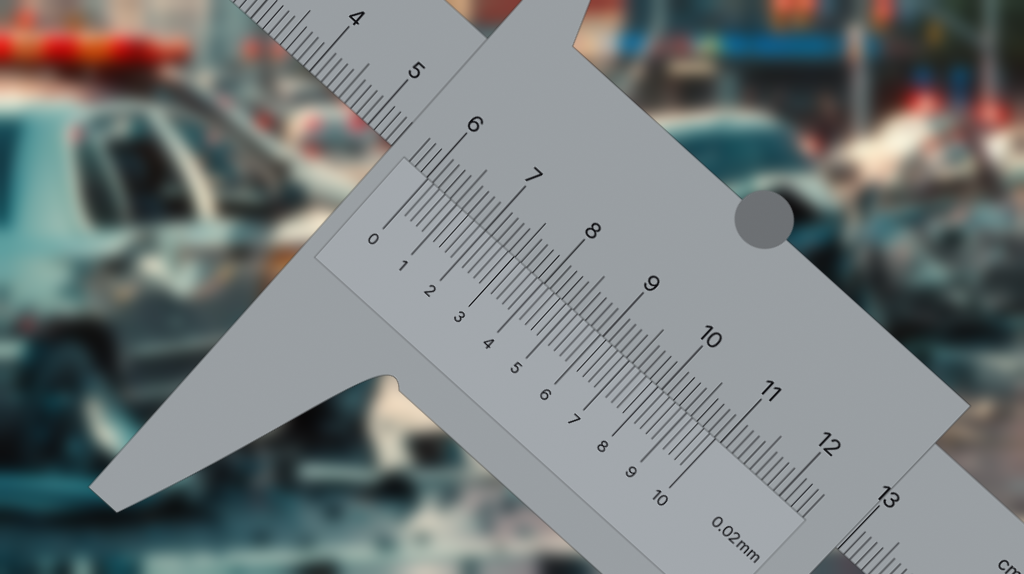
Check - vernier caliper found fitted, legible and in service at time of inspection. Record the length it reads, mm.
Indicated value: 60.2 mm
